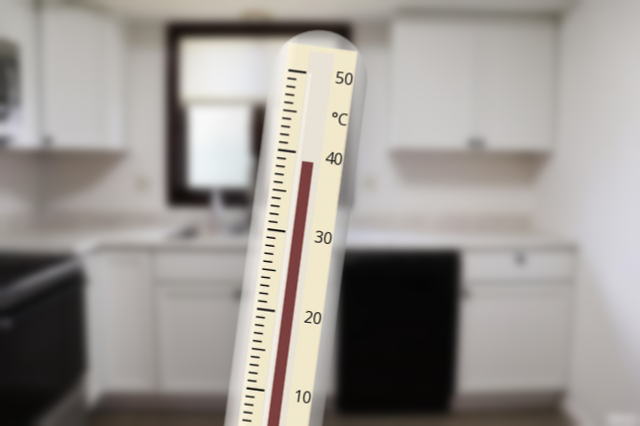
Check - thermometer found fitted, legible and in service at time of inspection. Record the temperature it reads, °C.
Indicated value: 39 °C
